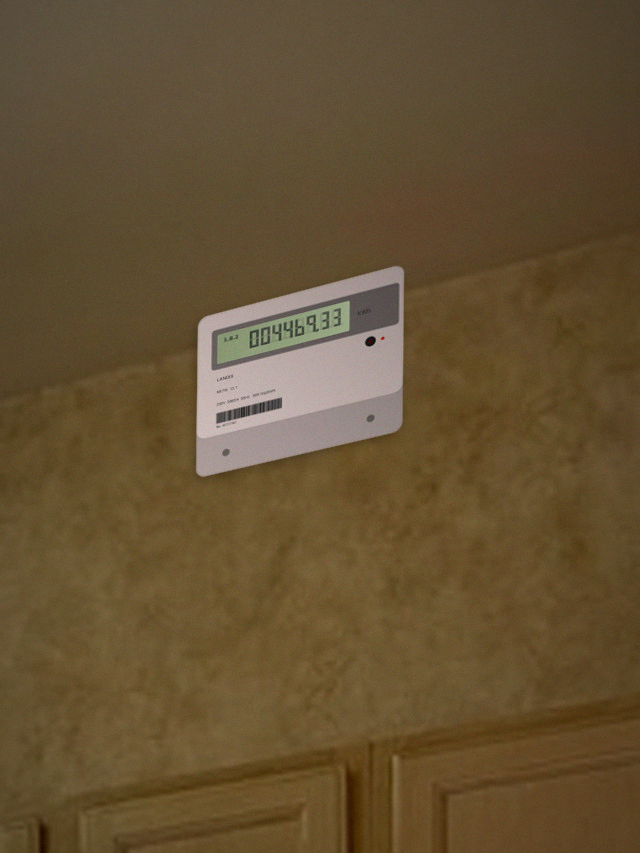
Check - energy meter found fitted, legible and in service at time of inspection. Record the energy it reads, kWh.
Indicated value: 4469.33 kWh
